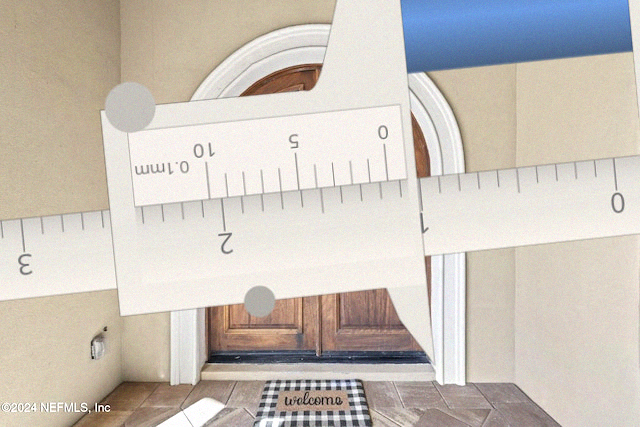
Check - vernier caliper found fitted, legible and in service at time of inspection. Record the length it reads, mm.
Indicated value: 11.6 mm
